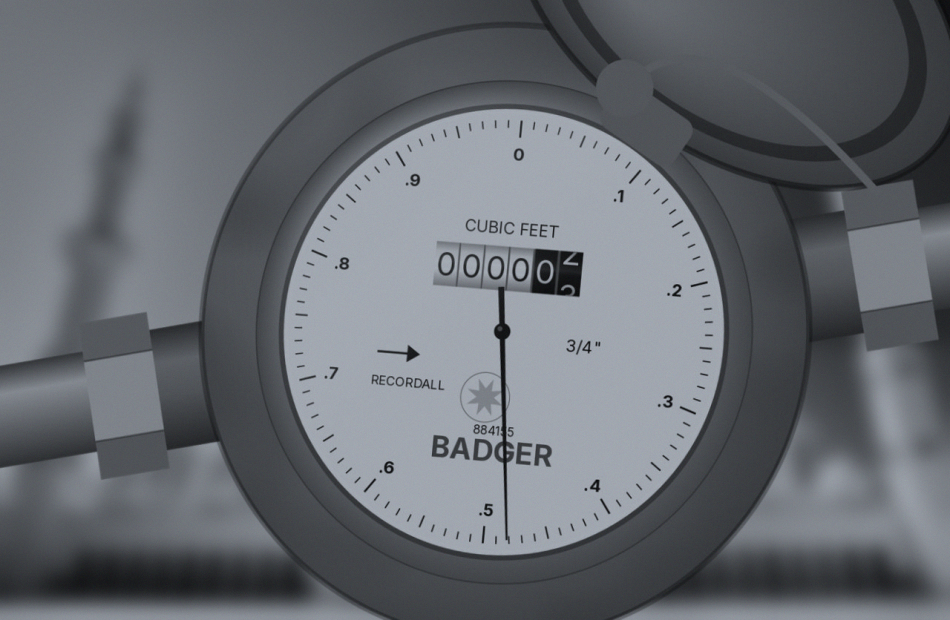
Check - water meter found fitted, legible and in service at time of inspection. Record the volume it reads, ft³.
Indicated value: 2.48 ft³
